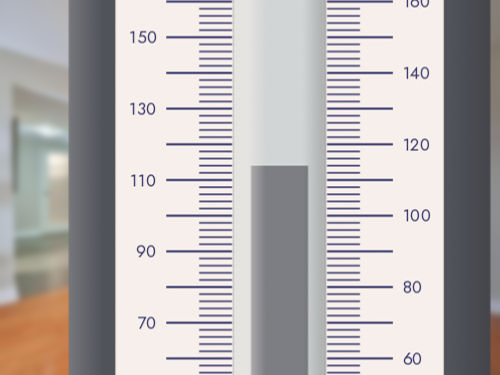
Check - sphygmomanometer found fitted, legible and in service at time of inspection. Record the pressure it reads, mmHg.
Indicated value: 114 mmHg
